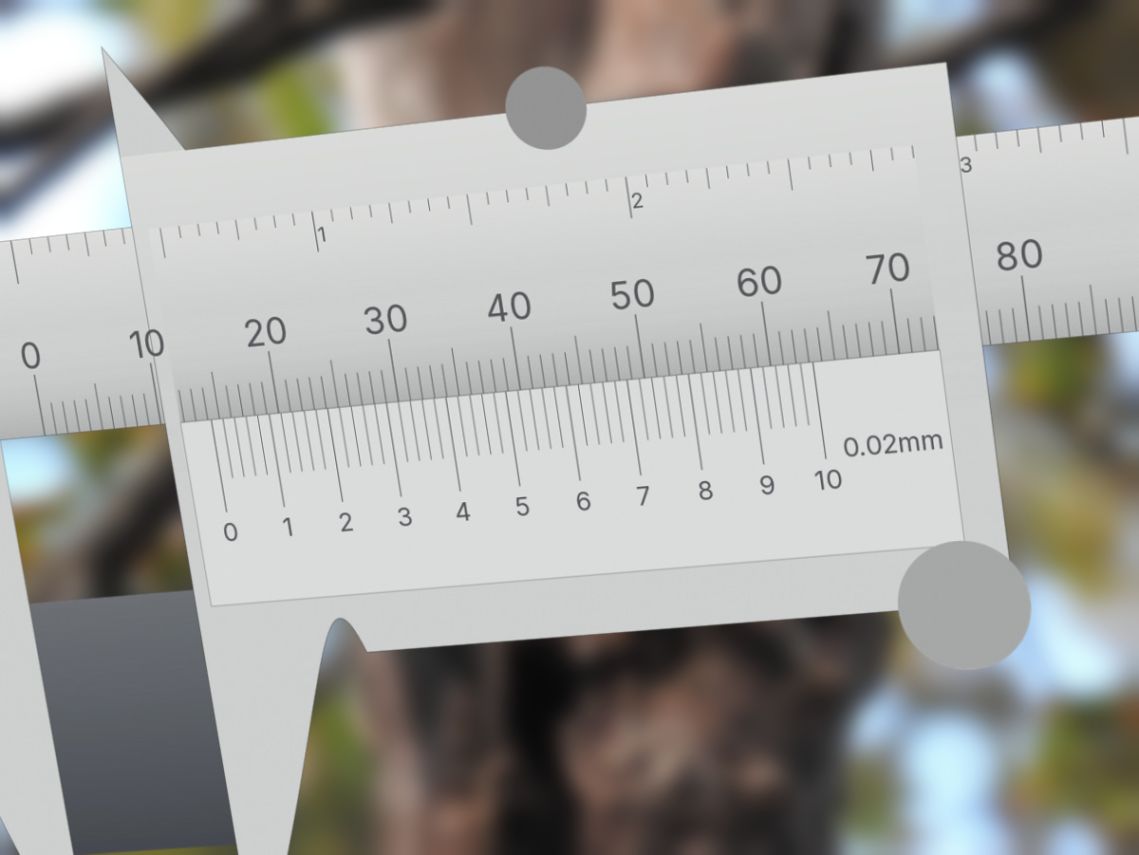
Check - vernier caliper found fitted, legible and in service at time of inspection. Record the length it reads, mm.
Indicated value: 14.3 mm
